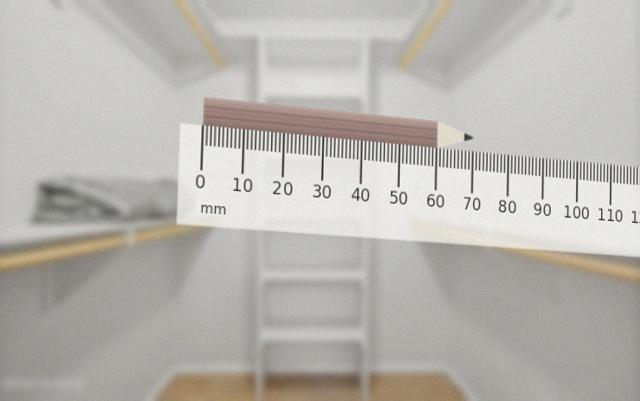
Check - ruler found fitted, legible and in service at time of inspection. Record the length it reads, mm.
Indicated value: 70 mm
